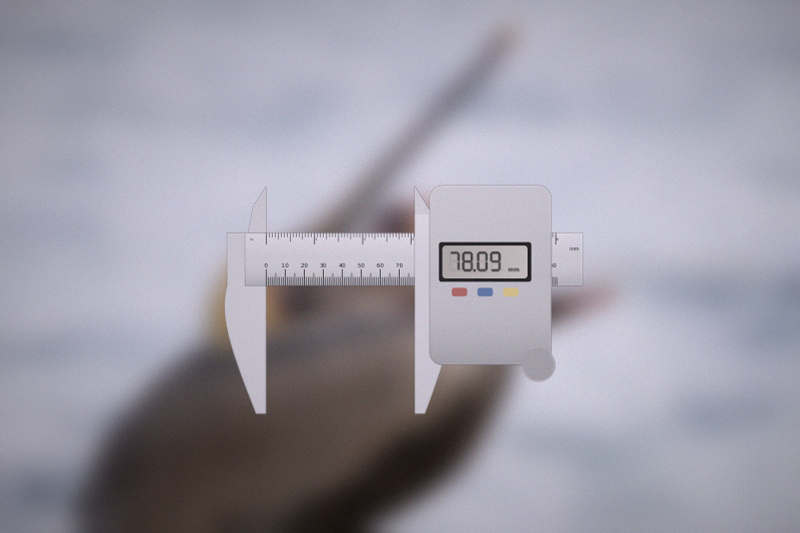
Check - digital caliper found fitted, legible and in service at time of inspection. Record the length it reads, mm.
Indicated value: 78.09 mm
